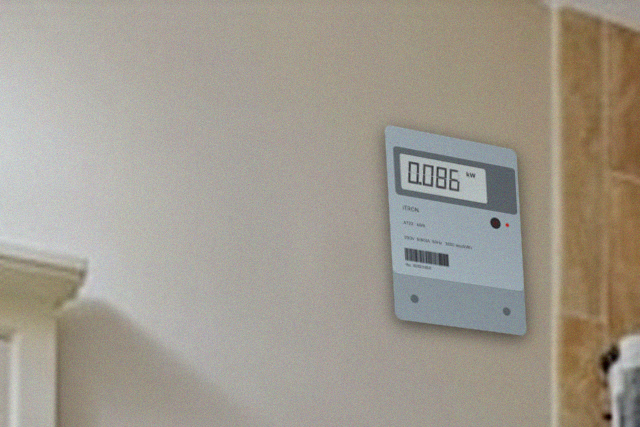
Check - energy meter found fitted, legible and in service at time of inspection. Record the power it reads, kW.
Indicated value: 0.086 kW
